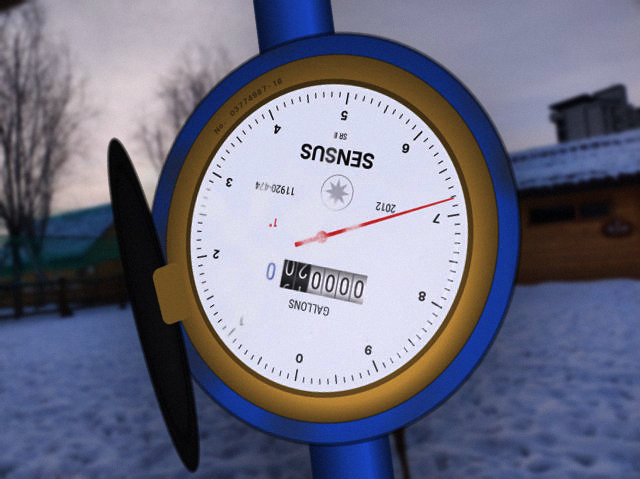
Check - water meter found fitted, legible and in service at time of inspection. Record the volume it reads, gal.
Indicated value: 196.8 gal
